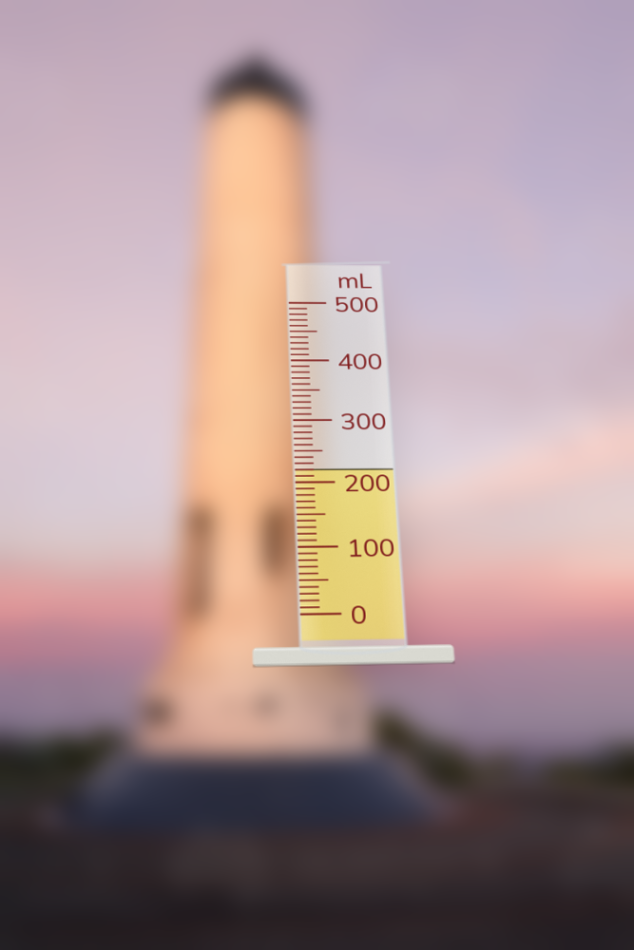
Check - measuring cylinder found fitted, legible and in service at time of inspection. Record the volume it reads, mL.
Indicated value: 220 mL
